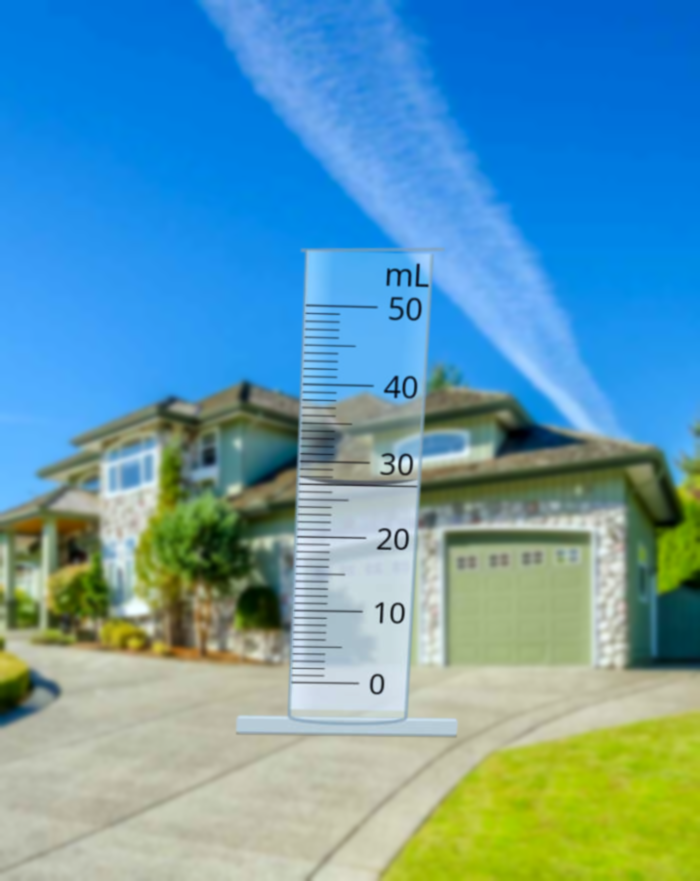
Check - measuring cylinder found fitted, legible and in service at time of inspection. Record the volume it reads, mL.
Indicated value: 27 mL
